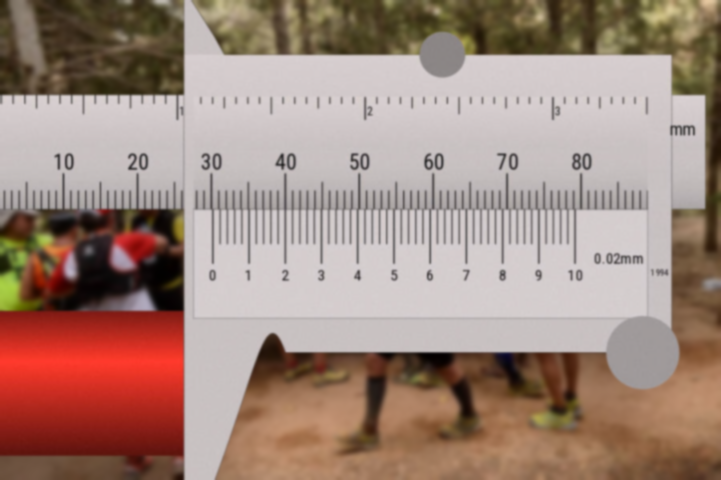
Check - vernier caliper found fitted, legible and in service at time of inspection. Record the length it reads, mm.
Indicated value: 30.2 mm
